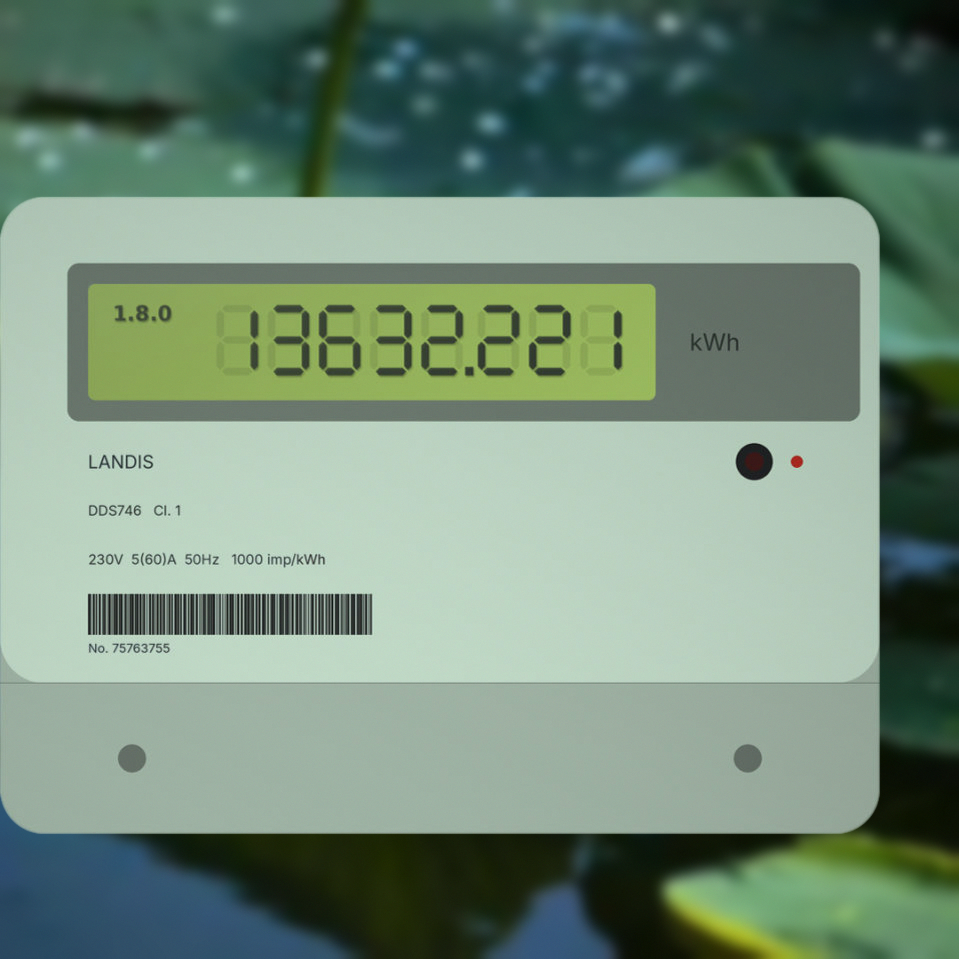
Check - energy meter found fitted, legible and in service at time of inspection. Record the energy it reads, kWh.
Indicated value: 13632.221 kWh
